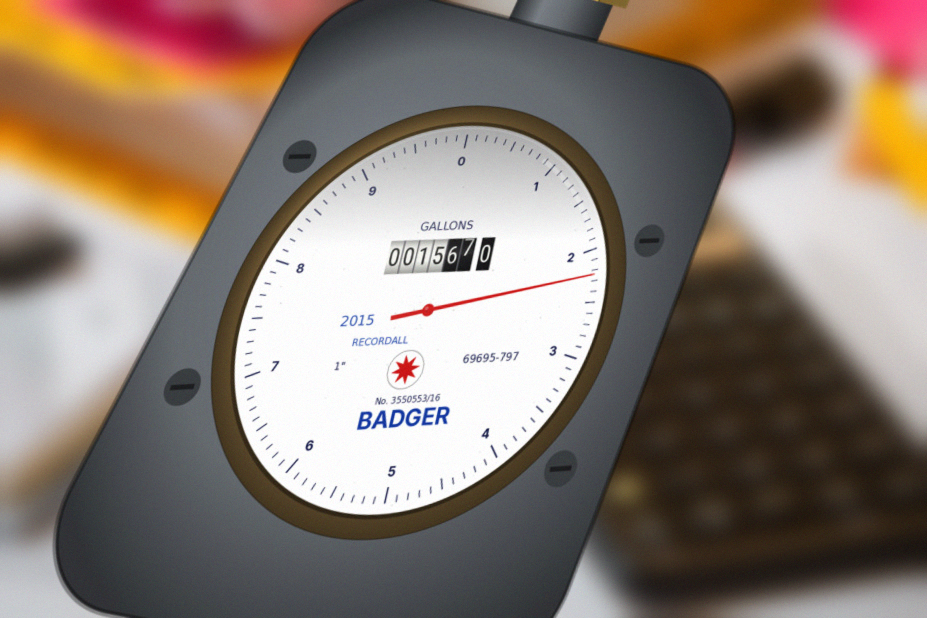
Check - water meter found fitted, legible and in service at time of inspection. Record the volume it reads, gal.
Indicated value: 15672.2 gal
